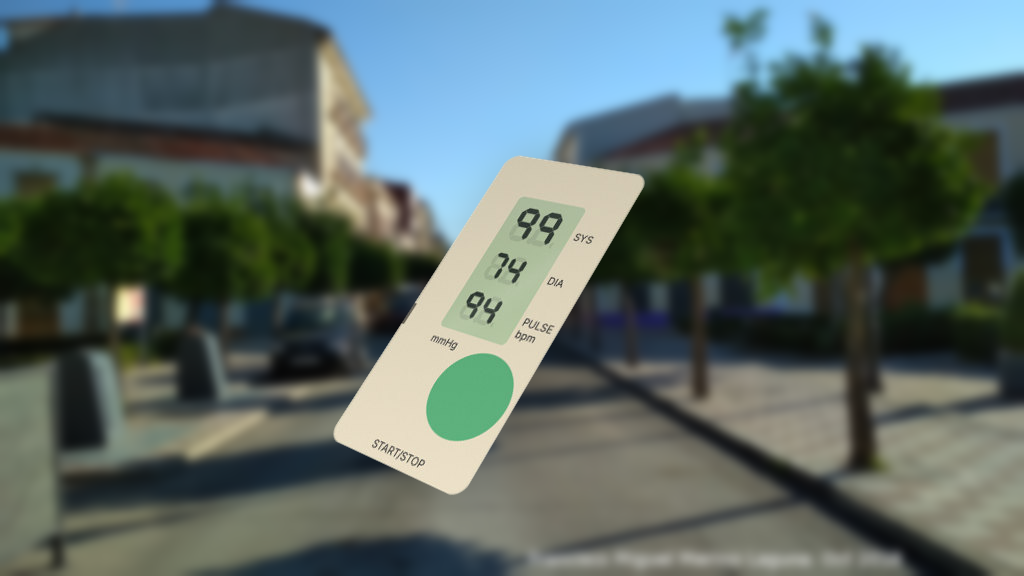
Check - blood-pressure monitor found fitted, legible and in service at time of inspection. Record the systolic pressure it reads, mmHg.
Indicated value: 99 mmHg
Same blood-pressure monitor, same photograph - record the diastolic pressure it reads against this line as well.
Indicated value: 74 mmHg
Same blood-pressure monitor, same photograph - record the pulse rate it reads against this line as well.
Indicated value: 94 bpm
